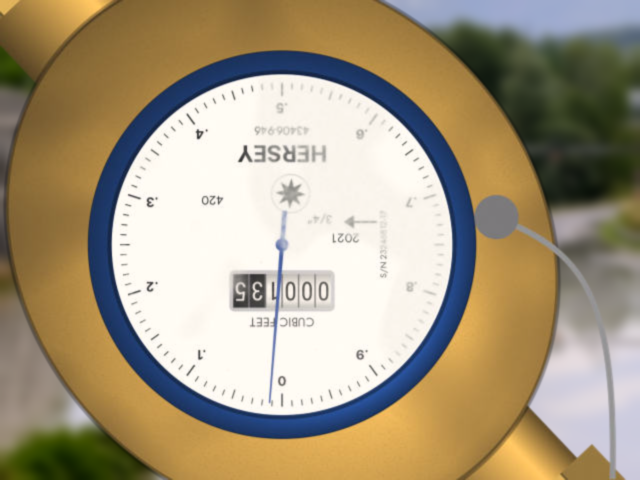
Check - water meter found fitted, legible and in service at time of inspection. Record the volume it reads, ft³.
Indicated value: 135.01 ft³
